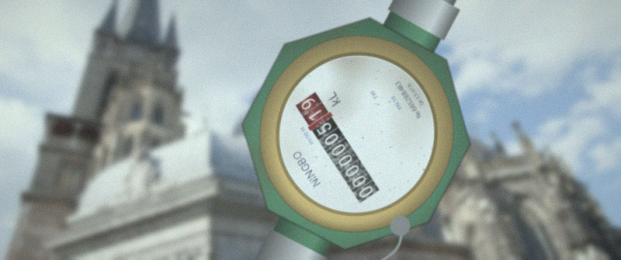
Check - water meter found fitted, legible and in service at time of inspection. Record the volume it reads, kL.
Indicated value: 5.19 kL
